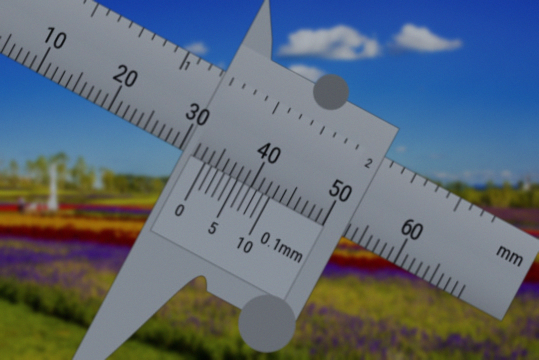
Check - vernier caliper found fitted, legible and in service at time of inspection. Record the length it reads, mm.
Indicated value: 33.6 mm
